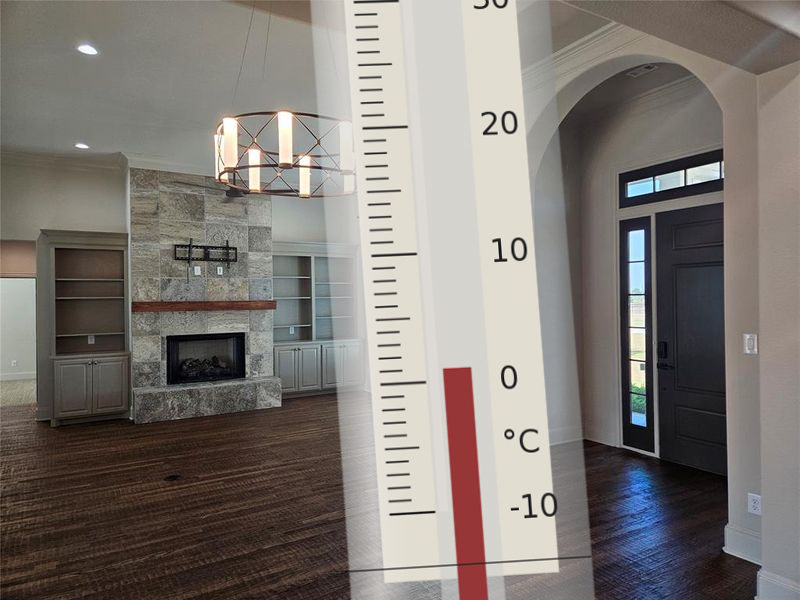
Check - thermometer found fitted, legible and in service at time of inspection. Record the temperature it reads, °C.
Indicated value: 1 °C
